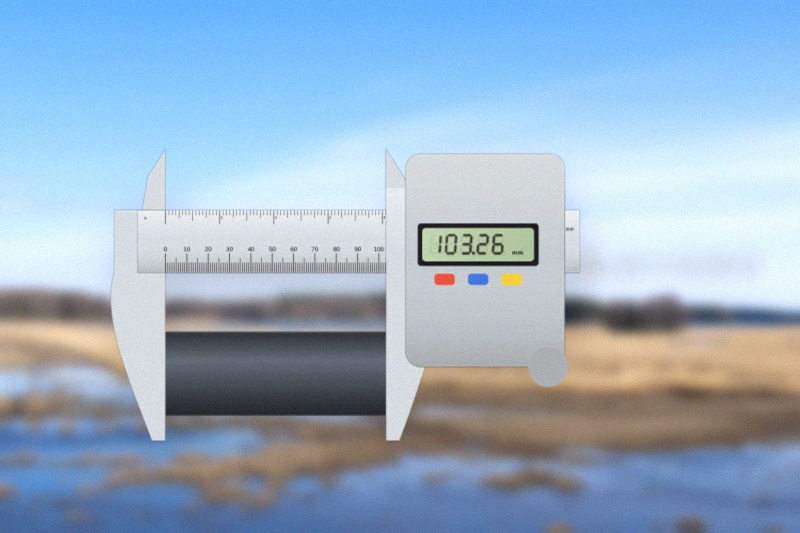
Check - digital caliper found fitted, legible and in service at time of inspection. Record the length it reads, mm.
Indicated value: 103.26 mm
